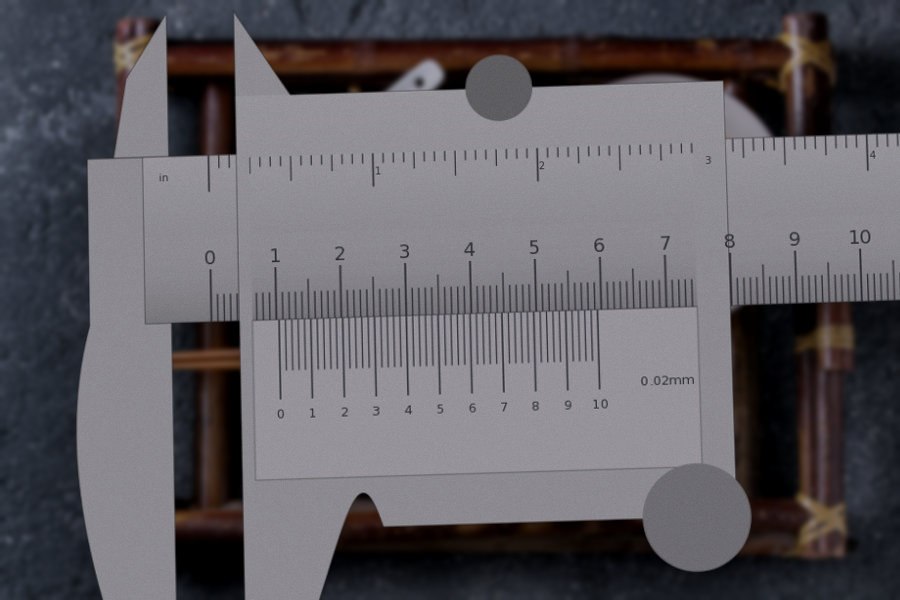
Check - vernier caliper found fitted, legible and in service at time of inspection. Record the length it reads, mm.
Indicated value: 10.4 mm
